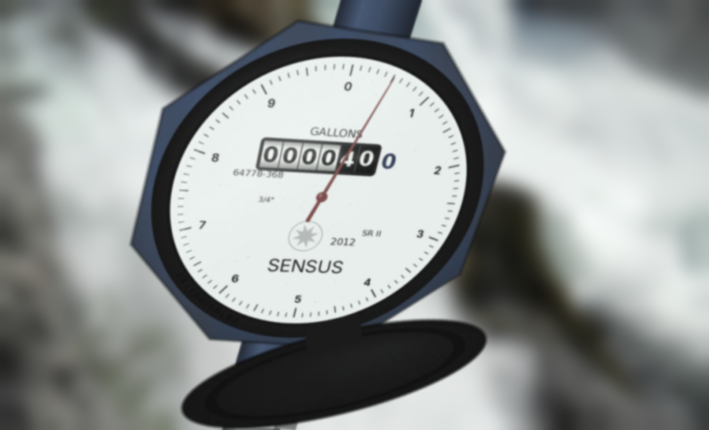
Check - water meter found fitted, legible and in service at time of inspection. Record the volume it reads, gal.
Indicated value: 400.5 gal
